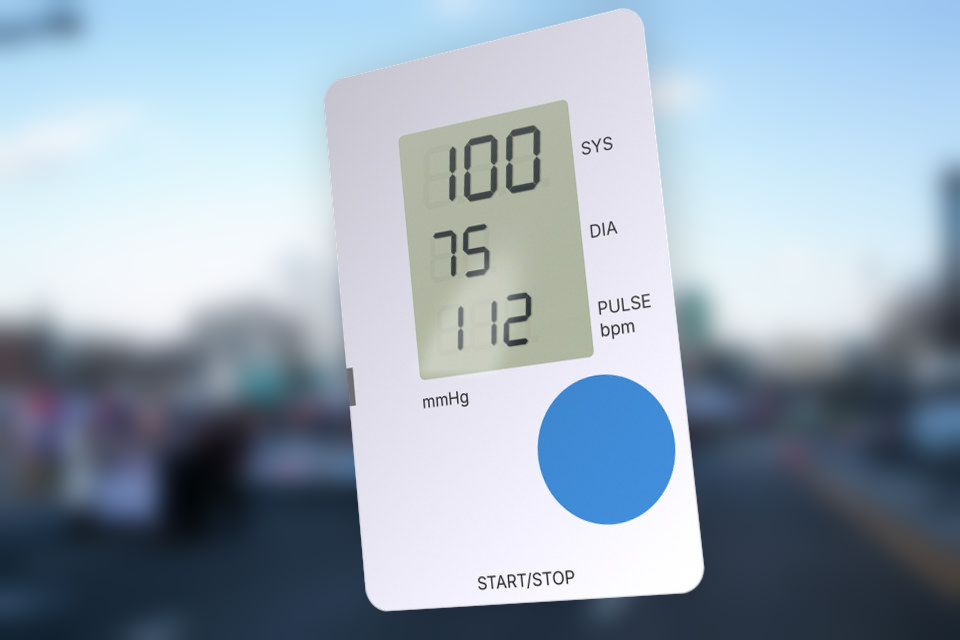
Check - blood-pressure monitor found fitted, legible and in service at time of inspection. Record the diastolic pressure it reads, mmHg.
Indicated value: 75 mmHg
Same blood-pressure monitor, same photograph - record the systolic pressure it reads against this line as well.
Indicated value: 100 mmHg
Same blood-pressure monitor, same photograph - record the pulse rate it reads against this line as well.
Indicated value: 112 bpm
